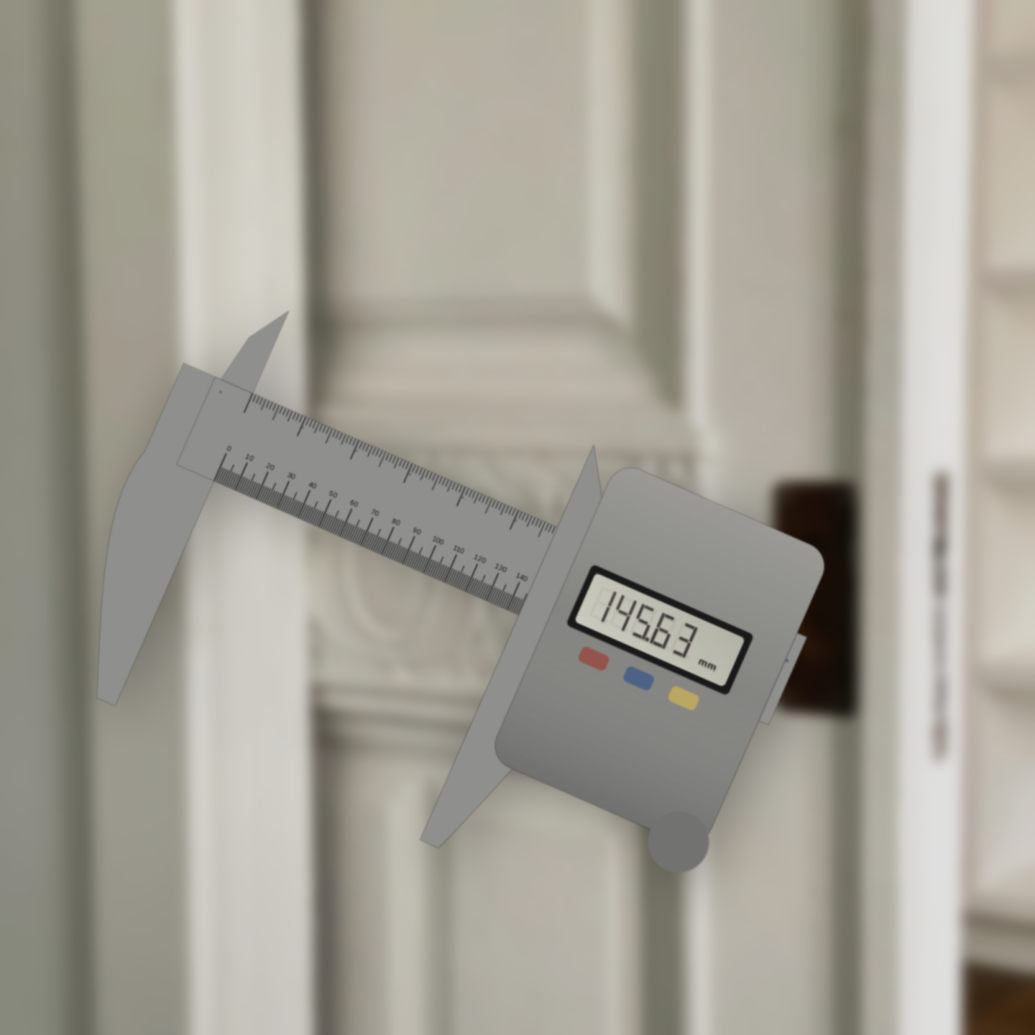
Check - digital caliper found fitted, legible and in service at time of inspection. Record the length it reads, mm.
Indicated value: 145.63 mm
